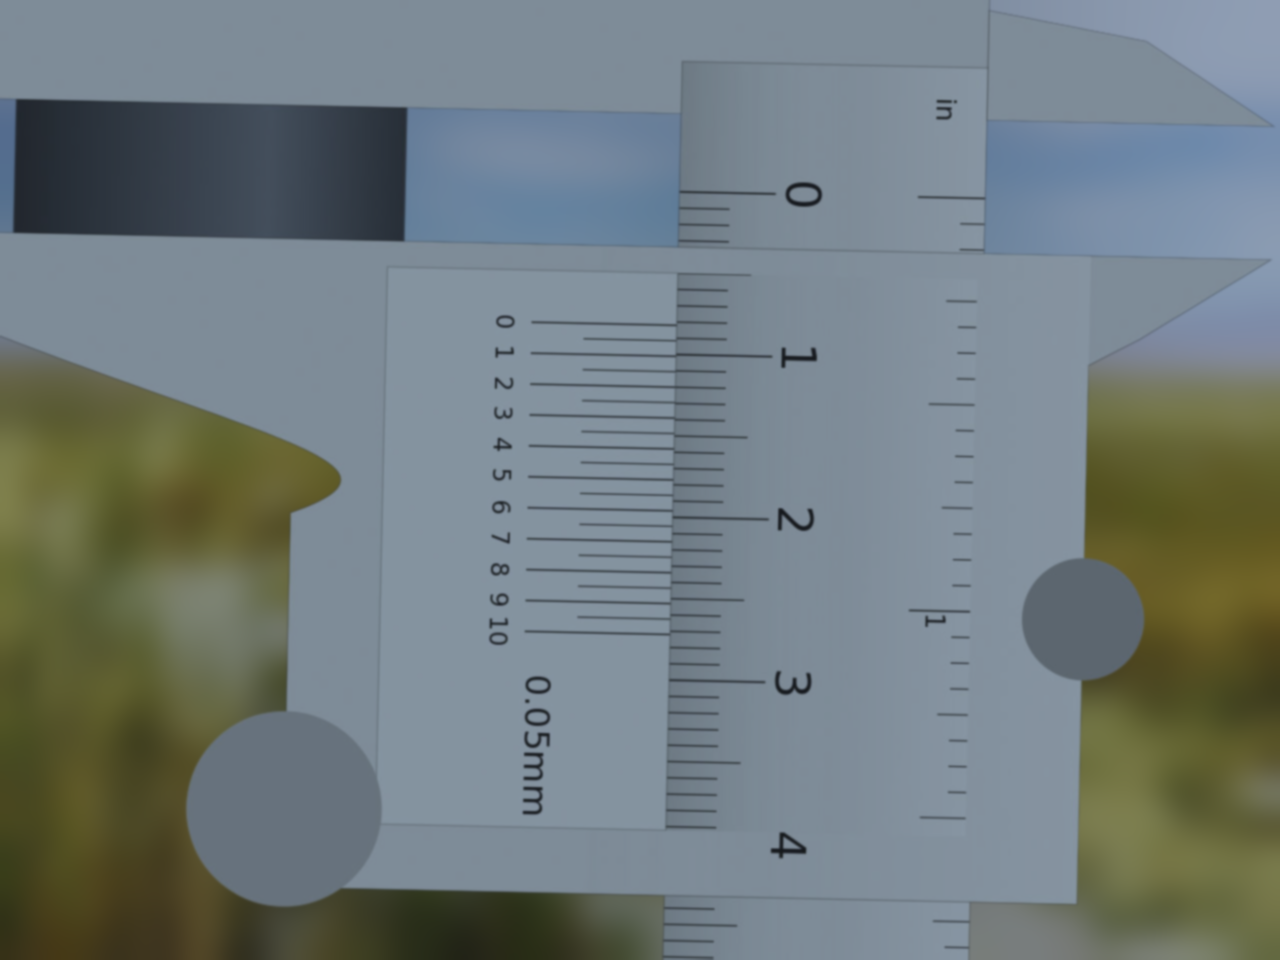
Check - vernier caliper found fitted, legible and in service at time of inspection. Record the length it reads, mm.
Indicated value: 8.2 mm
